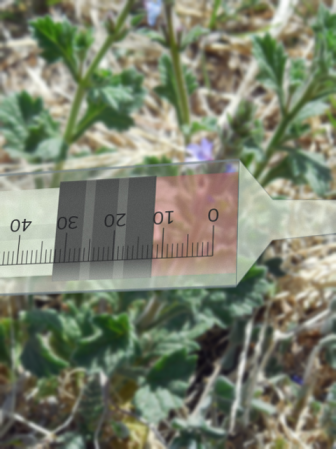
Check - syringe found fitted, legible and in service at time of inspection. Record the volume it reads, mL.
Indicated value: 12 mL
